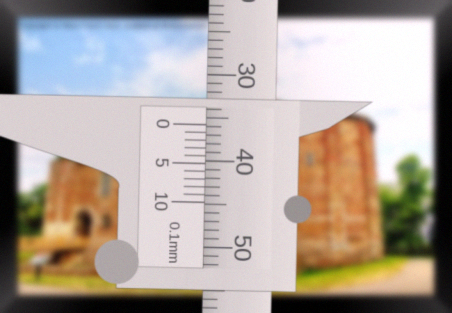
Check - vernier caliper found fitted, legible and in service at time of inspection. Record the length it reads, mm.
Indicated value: 35.8 mm
